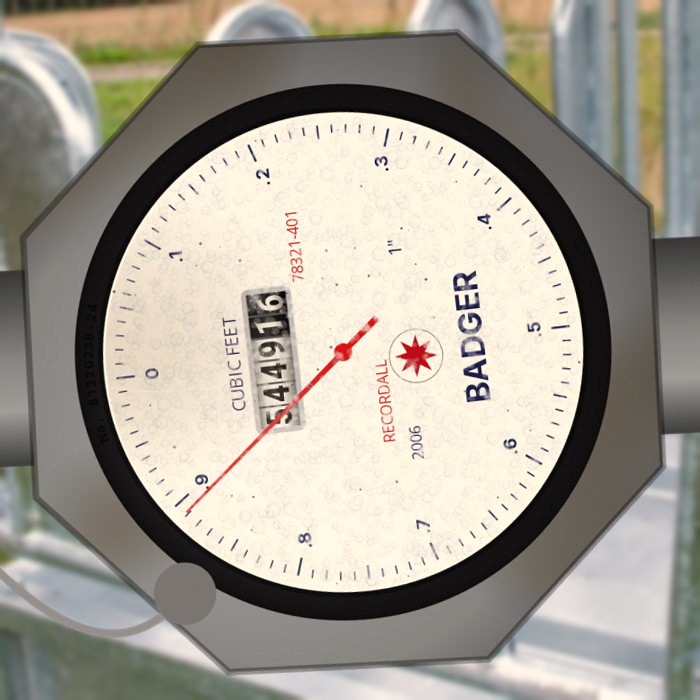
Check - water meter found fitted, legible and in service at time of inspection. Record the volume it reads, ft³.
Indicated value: 544915.89 ft³
